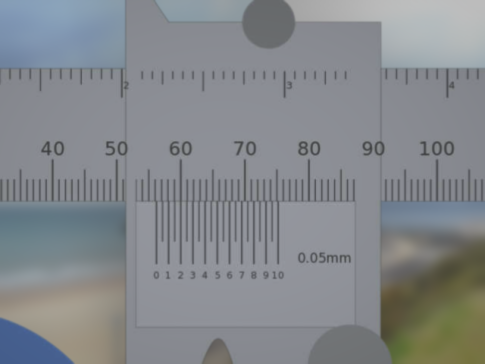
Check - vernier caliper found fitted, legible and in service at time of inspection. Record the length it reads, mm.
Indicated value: 56.2 mm
